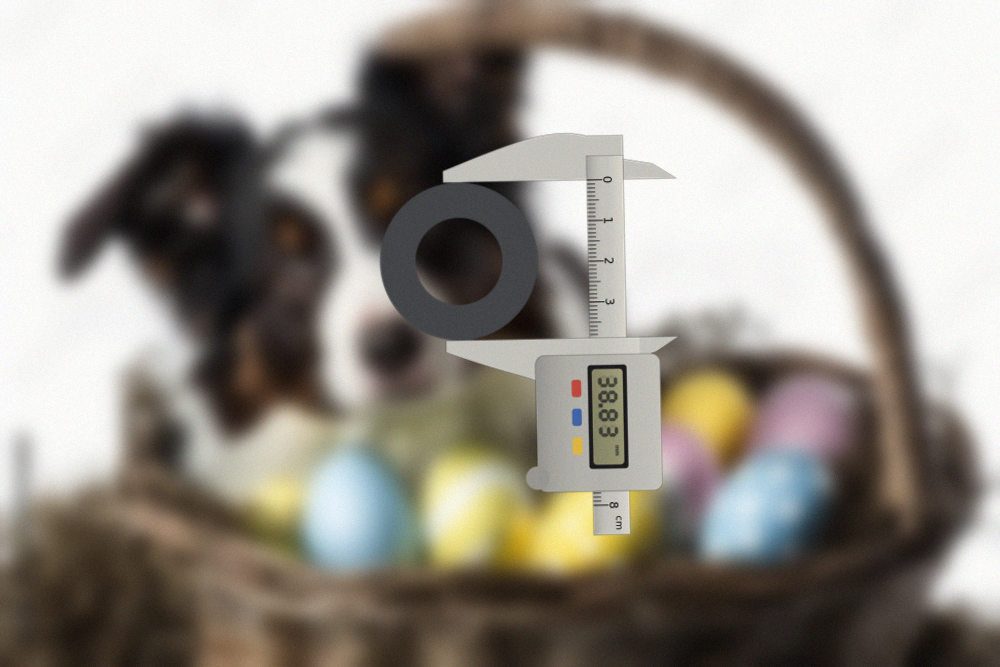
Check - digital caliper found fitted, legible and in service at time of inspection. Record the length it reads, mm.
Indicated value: 38.83 mm
